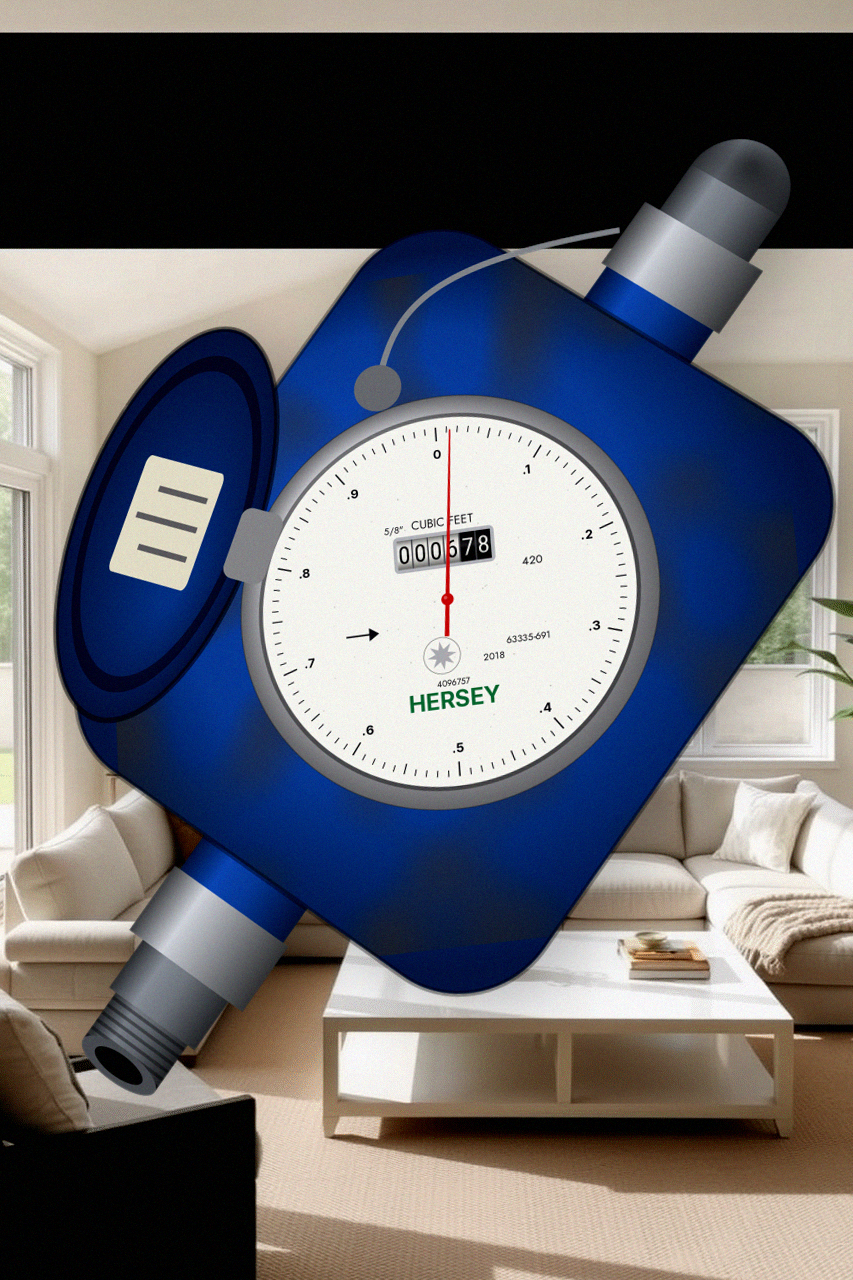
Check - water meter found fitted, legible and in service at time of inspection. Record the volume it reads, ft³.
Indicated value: 678.01 ft³
